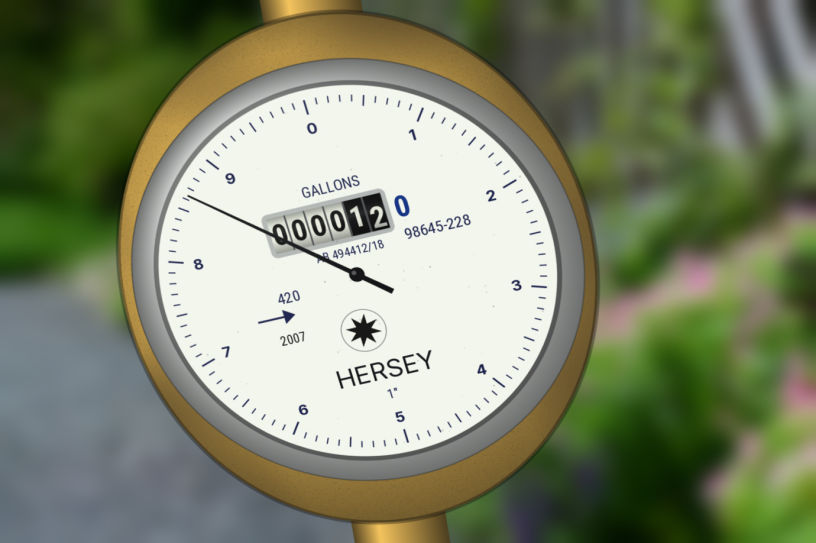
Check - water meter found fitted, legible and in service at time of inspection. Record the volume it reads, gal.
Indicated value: 118.6 gal
